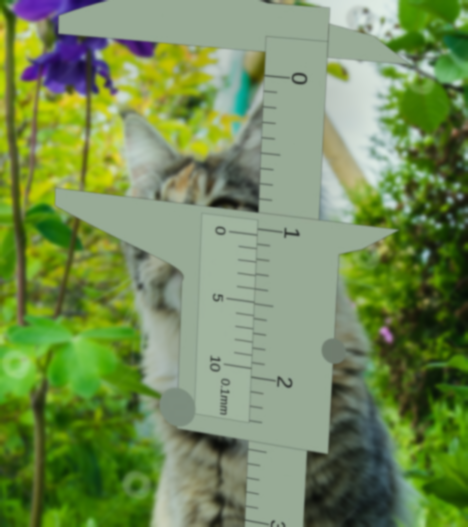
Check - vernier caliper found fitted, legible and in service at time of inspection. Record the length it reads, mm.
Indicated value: 10.4 mm
